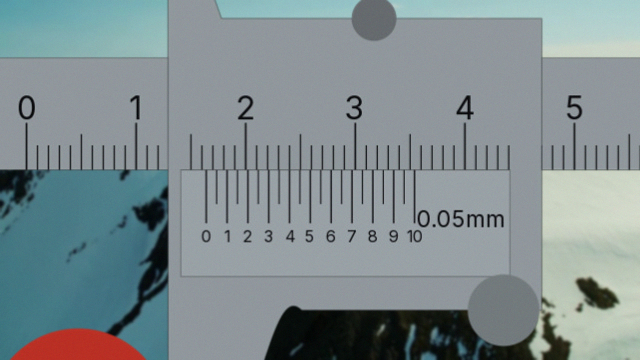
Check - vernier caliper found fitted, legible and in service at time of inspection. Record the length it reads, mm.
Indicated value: 16.4 mm
